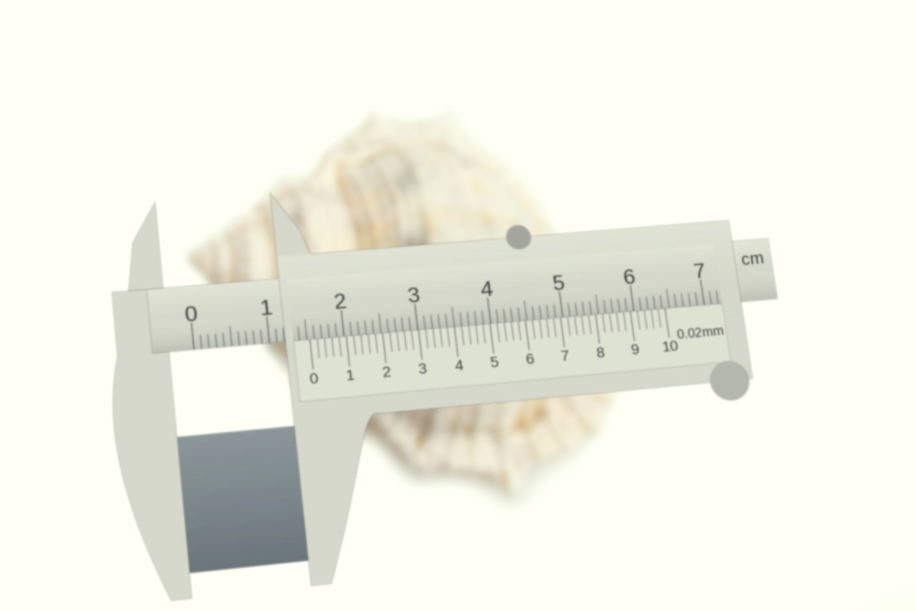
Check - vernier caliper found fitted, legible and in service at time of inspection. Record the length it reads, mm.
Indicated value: 15.4 mm
